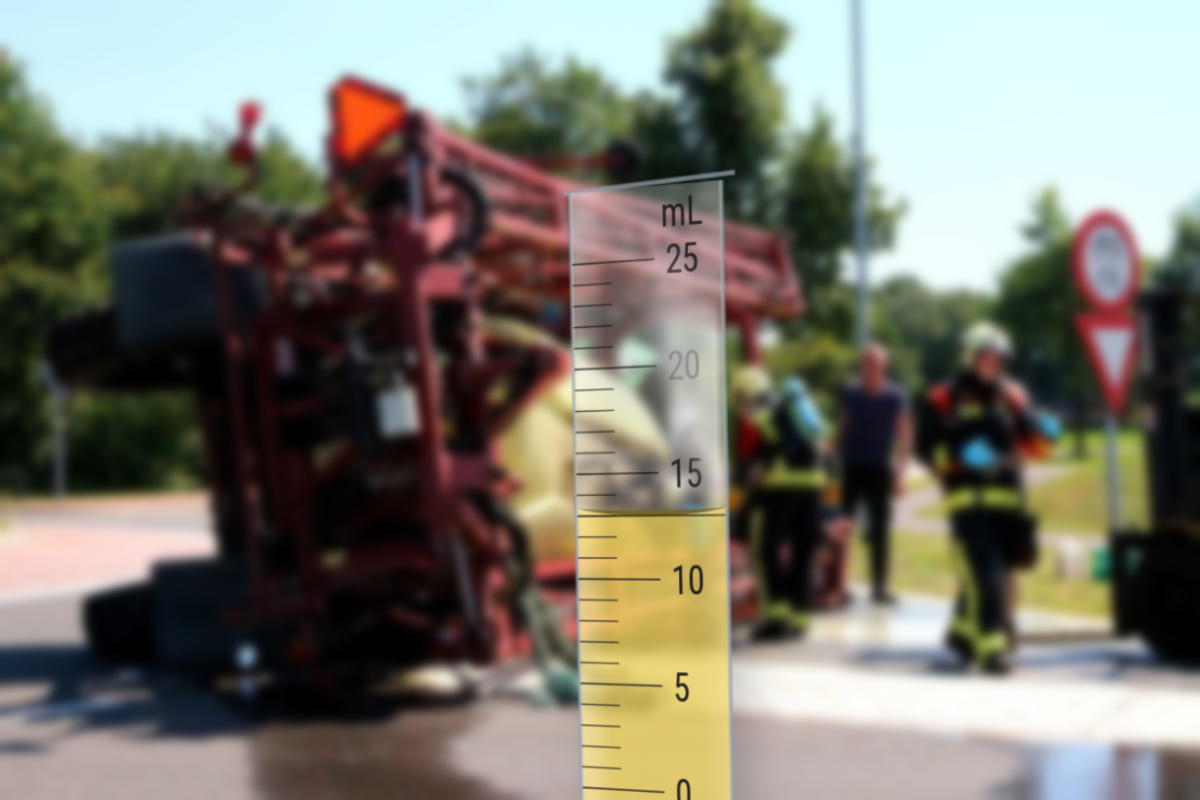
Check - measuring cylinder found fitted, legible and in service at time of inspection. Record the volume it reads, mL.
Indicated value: 13 mL
